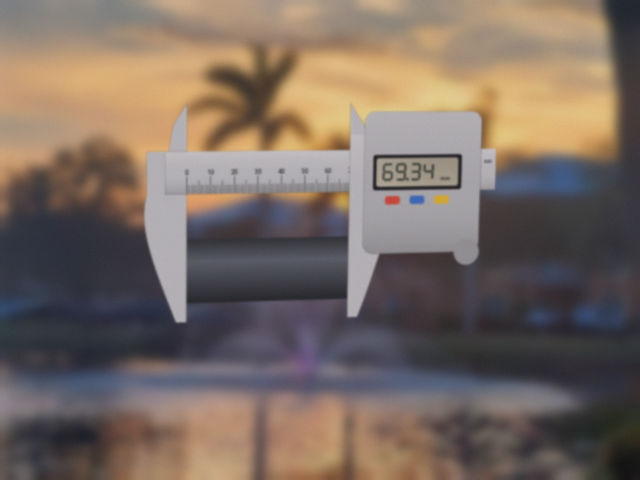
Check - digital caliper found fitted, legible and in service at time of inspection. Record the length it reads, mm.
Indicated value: 69.34 mm
